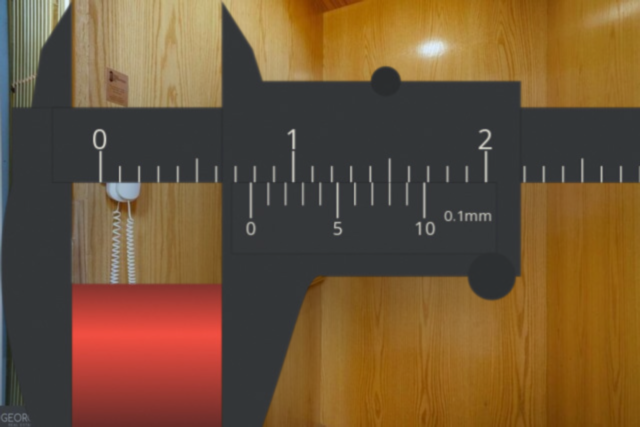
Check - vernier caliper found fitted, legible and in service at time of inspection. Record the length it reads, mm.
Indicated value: 7.8 mm
